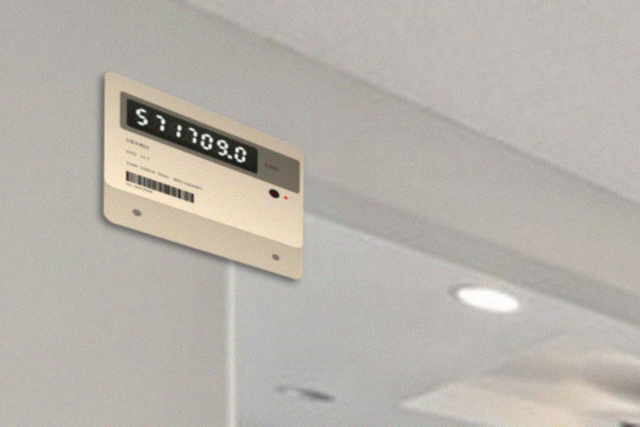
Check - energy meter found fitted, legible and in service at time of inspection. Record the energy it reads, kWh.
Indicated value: 571709.0 kWh
